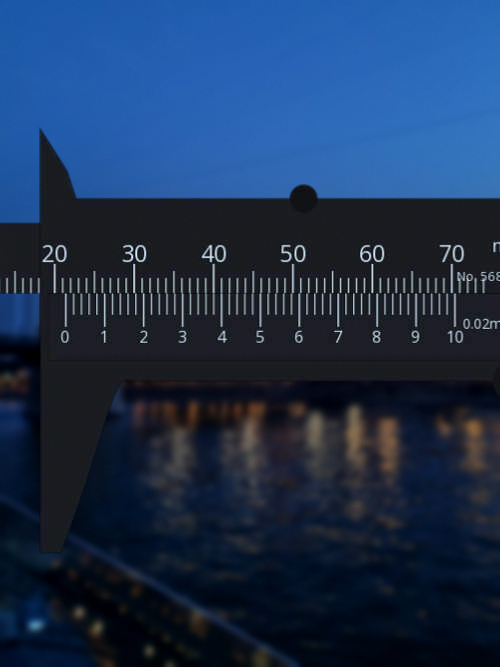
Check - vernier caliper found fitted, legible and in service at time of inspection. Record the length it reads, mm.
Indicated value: 21.4 mm
